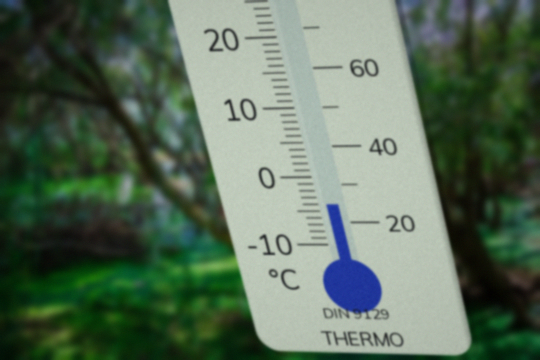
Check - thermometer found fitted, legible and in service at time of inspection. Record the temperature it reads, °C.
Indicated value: -4 °C
